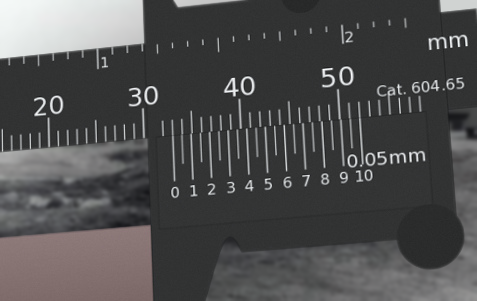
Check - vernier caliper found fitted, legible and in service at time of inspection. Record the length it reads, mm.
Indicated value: 33.0 mm
